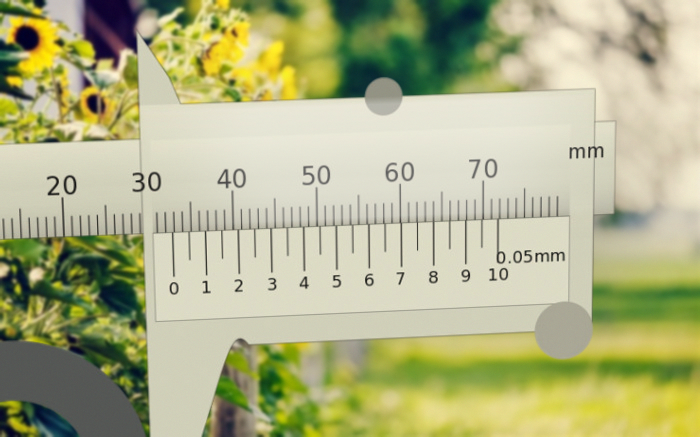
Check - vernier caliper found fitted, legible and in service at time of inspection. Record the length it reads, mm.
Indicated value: 32.8 mm
